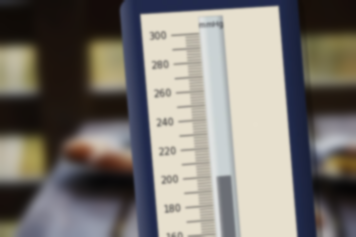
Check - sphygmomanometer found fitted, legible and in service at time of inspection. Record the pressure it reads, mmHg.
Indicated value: 200 mmHg
